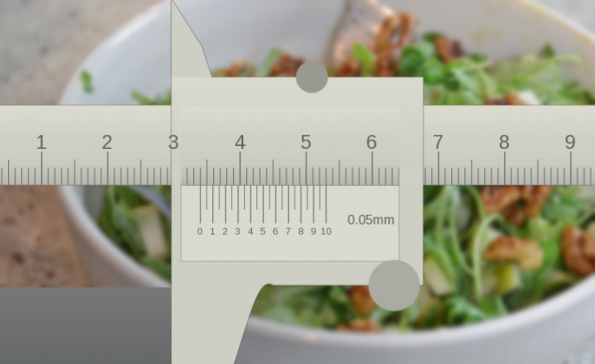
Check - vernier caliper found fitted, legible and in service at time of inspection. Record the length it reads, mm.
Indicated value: 34.0 mm
